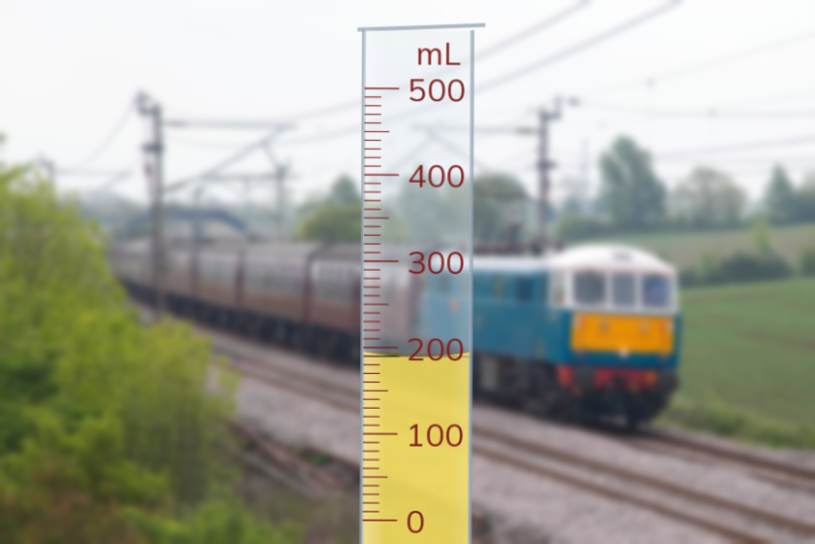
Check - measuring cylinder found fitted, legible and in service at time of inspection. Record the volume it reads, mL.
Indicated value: 190 mL
